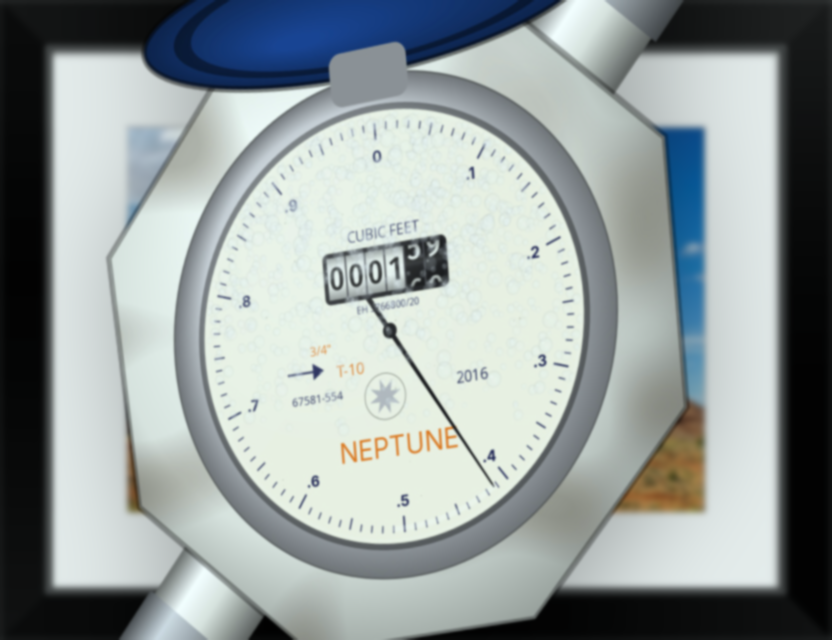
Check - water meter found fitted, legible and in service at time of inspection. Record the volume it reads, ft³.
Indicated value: 159.41 ft³
